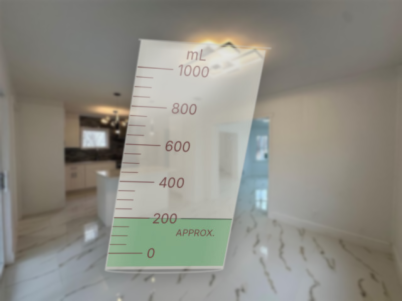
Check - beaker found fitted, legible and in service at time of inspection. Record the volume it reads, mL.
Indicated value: 200 mL
